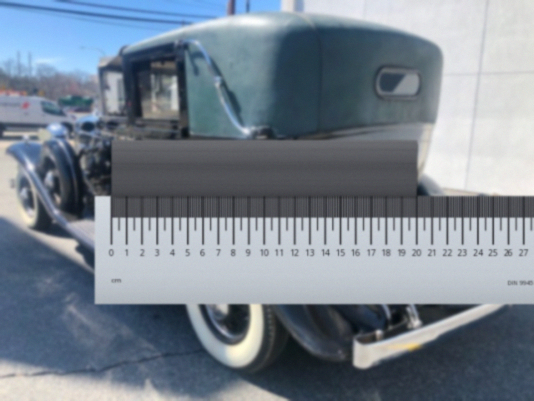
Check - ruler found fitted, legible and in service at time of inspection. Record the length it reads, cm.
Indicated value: 20 cm
